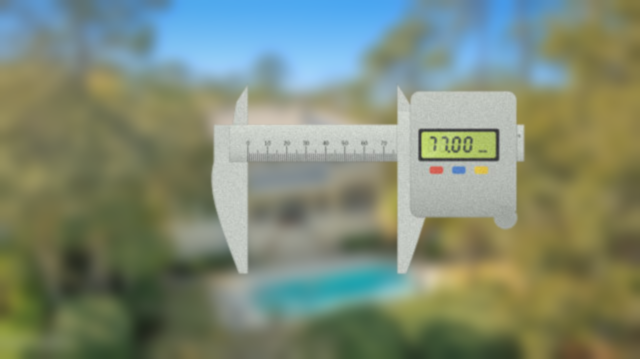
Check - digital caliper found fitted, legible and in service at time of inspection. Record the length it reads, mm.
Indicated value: 77.00 mm
